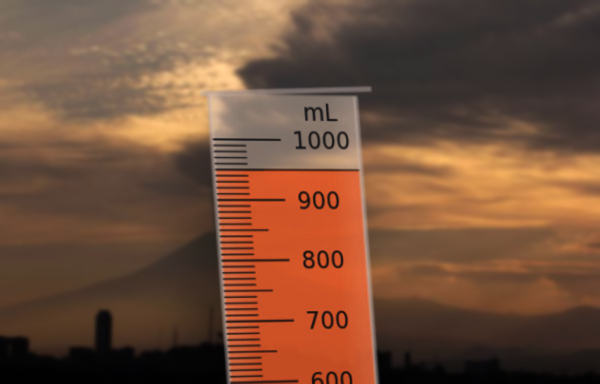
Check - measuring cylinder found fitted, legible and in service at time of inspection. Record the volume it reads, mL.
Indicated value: 950 mL
